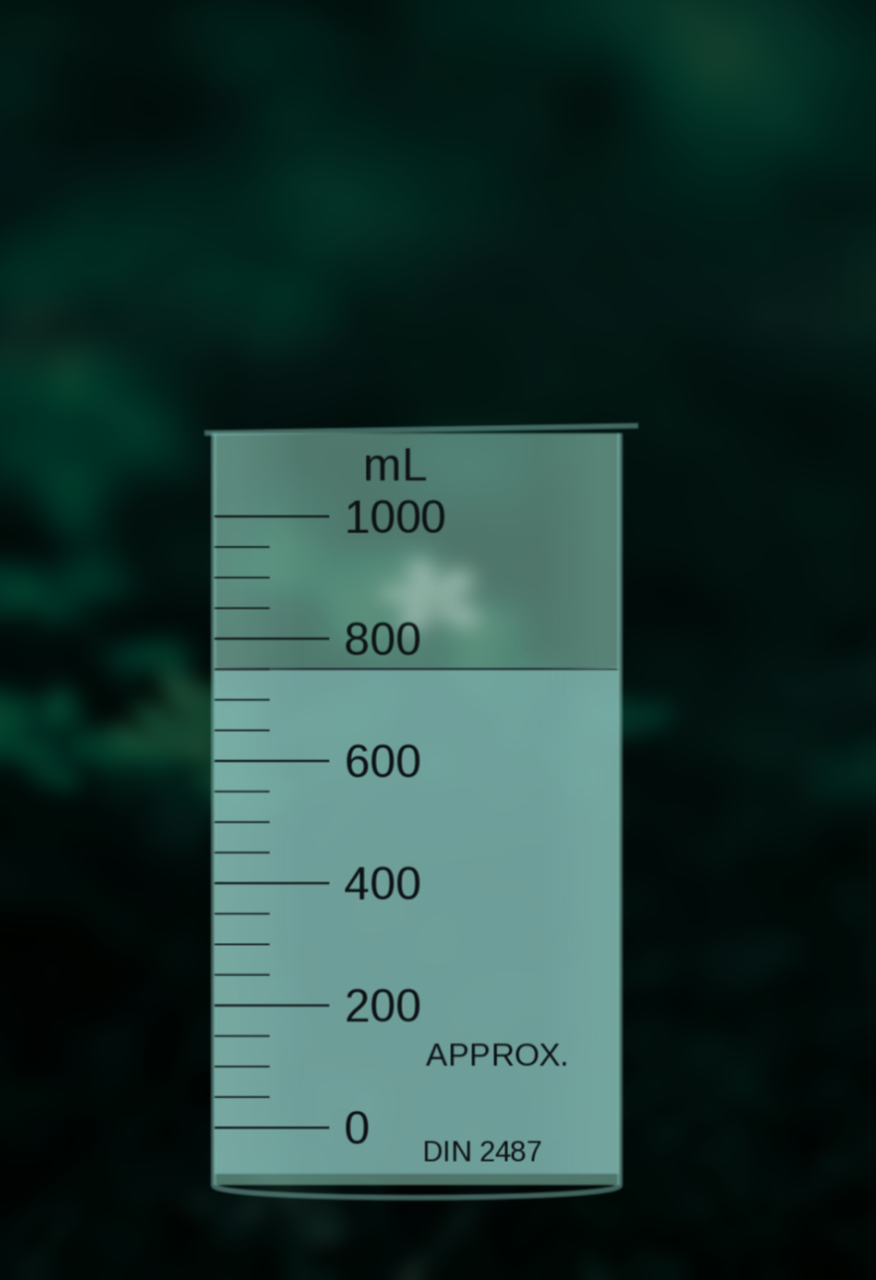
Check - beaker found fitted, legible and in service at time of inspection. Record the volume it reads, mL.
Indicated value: 750 mL
